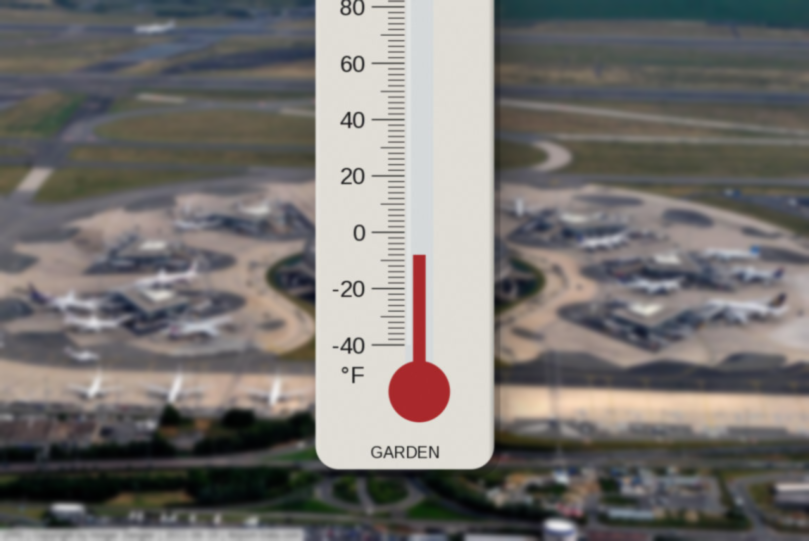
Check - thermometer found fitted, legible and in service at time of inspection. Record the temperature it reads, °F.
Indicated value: -8 °F
